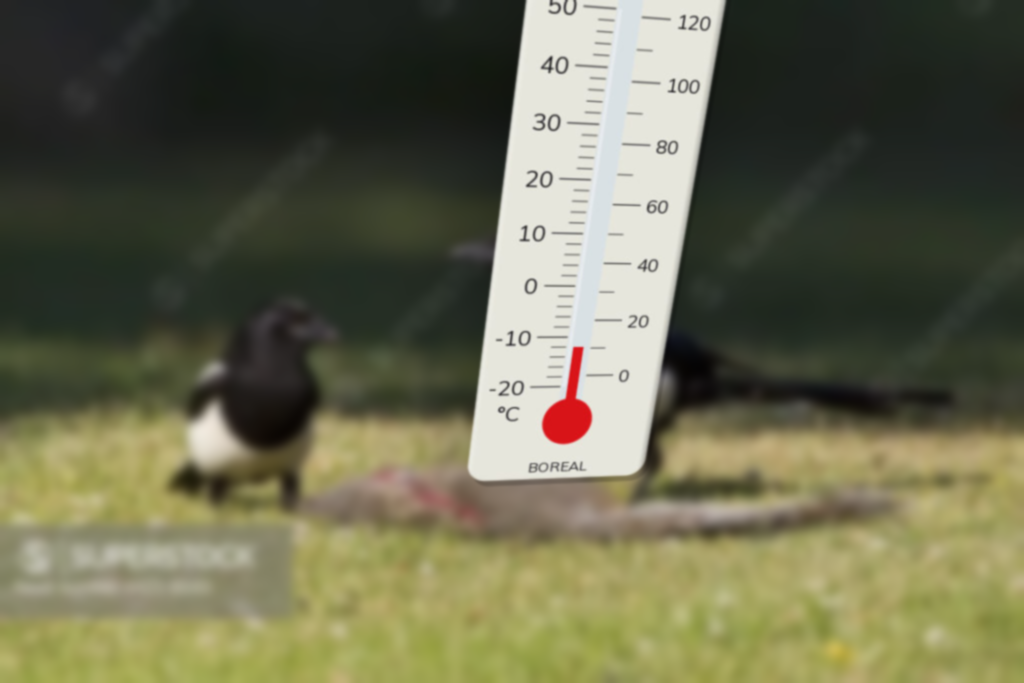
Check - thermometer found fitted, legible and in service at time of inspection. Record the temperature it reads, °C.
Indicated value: -12 °C
